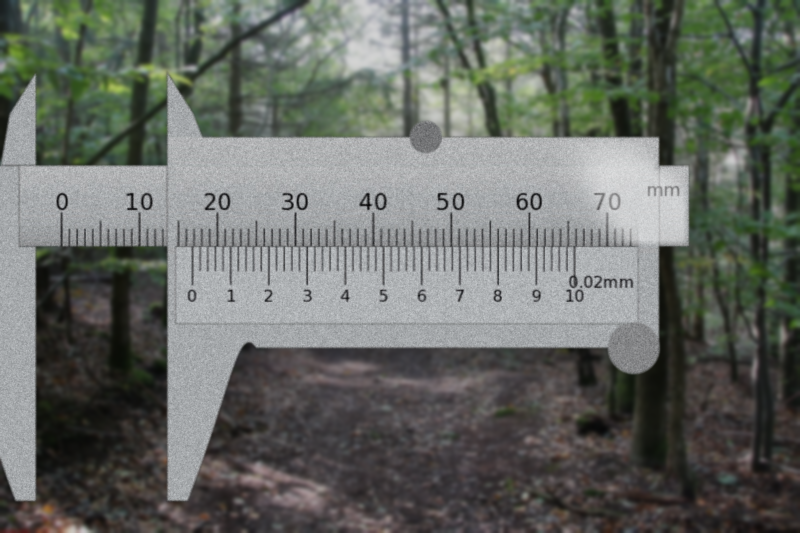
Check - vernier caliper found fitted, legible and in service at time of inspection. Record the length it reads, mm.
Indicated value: 16.8 mm
